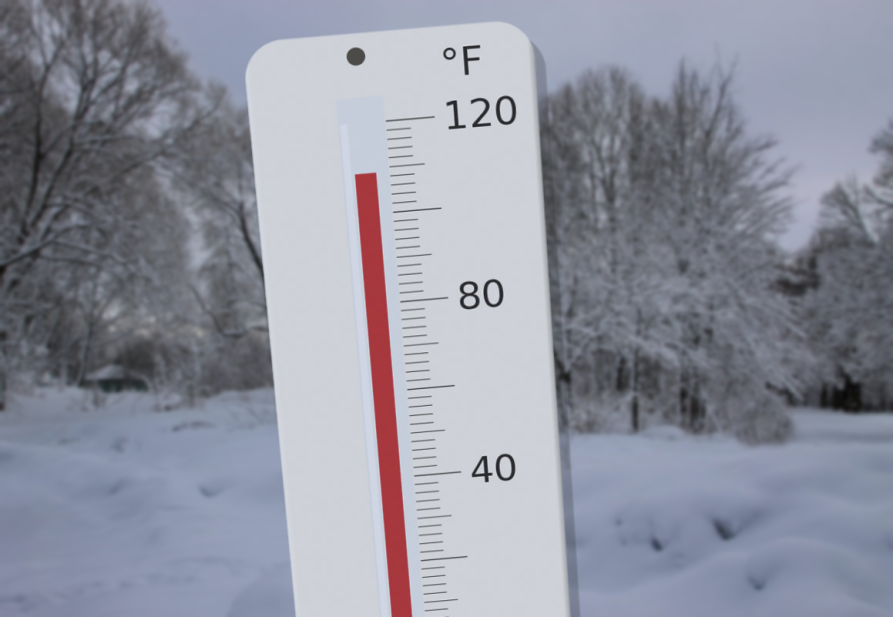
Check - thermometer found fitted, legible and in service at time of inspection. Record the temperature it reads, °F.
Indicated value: 109 °F
